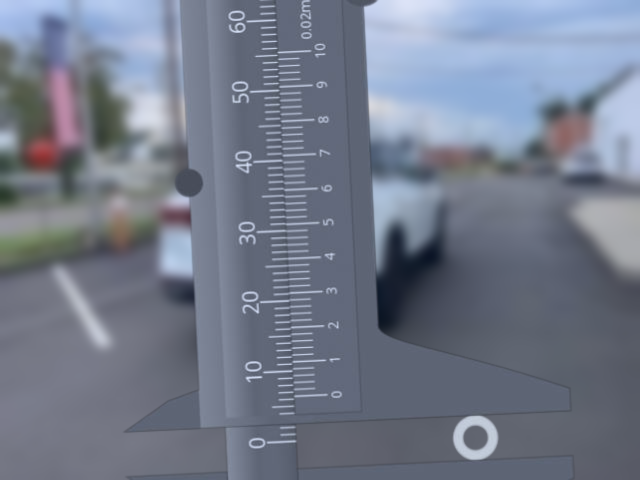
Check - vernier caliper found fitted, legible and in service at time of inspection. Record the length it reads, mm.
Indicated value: 6.4 mm
